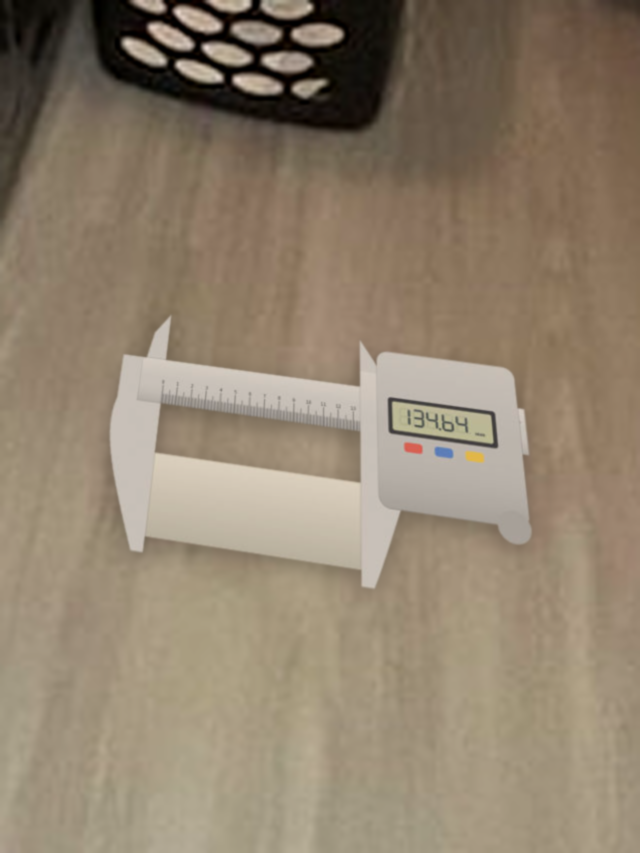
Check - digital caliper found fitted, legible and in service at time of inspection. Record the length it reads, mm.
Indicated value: 134.64 mm
